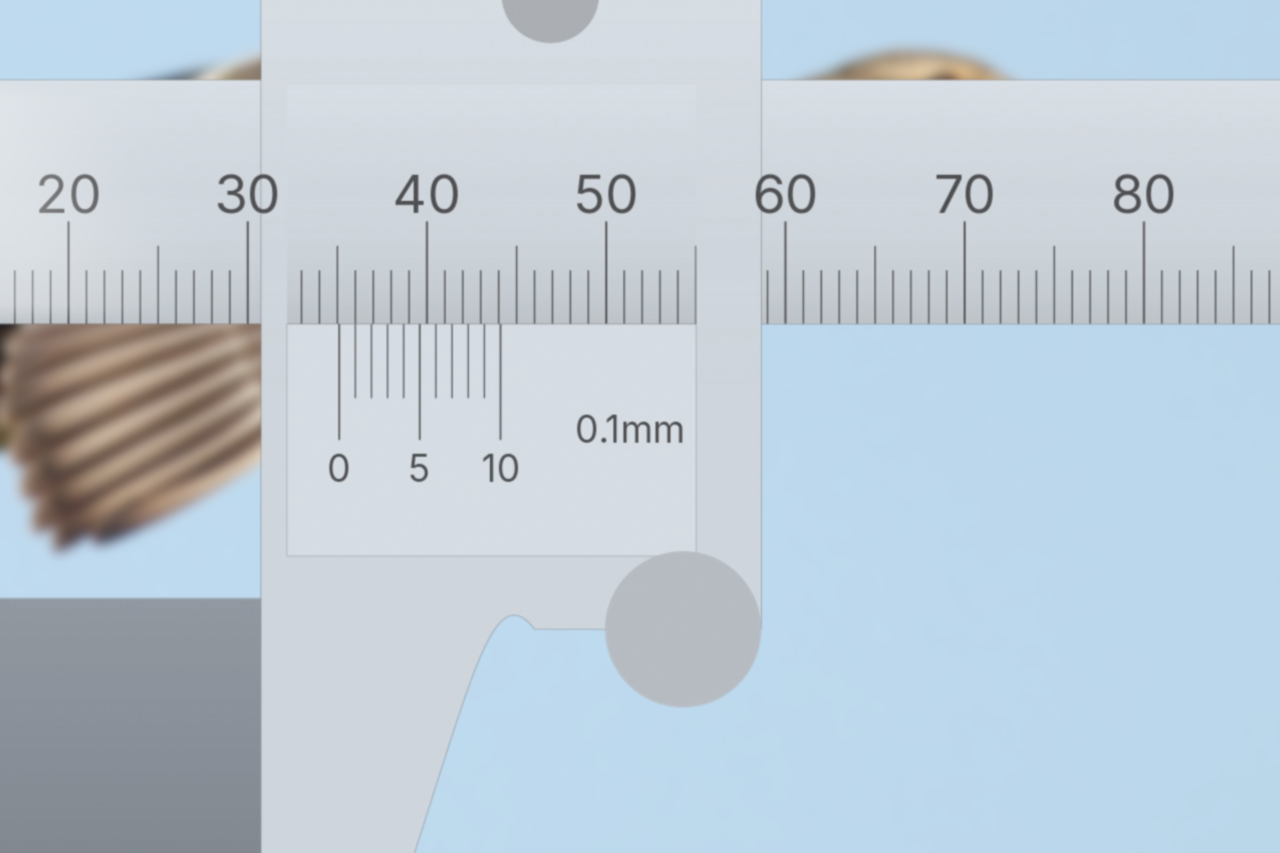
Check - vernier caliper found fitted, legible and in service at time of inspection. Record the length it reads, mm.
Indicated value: 35.1 mm
